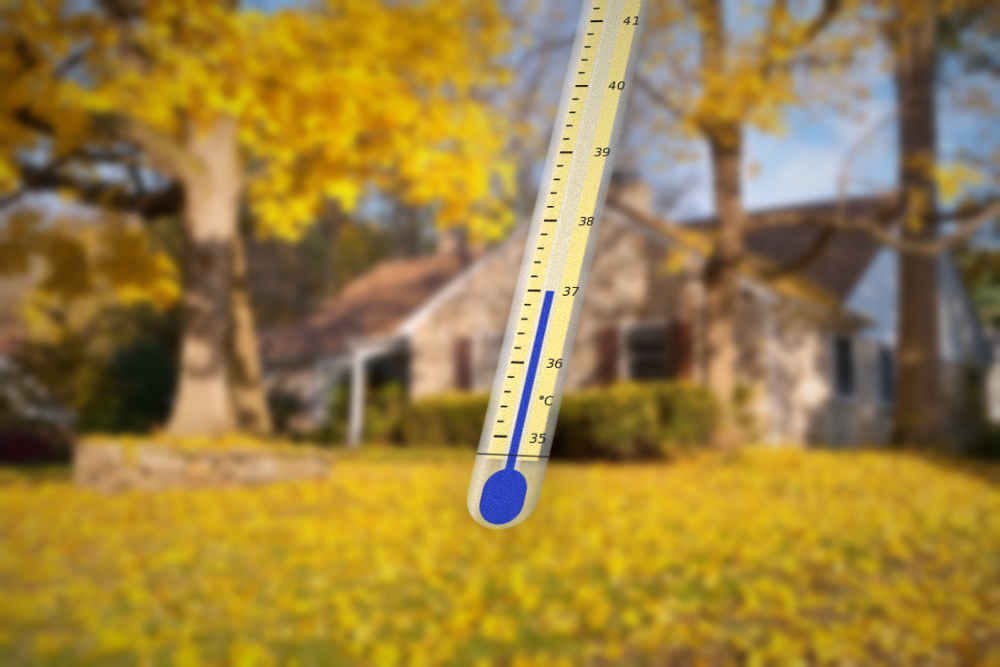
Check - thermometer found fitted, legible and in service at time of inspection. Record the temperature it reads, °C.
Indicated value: 37 °C
